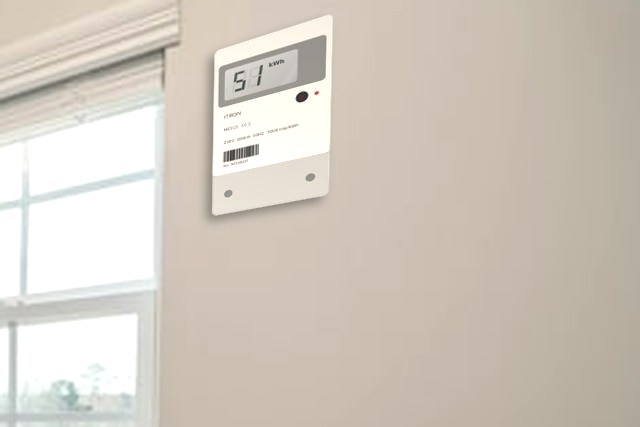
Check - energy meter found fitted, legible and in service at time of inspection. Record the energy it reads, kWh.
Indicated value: 51 kWh
